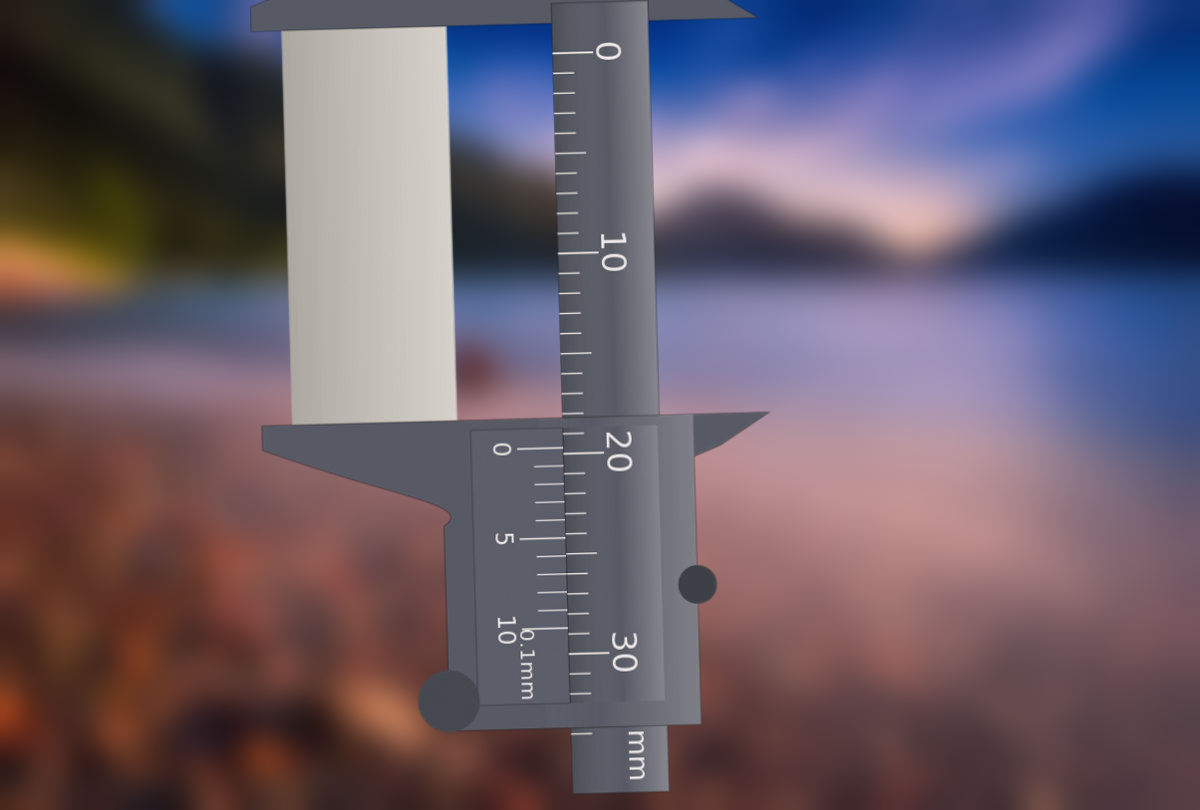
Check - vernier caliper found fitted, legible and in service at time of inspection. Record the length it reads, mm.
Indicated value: 19.7 mm
